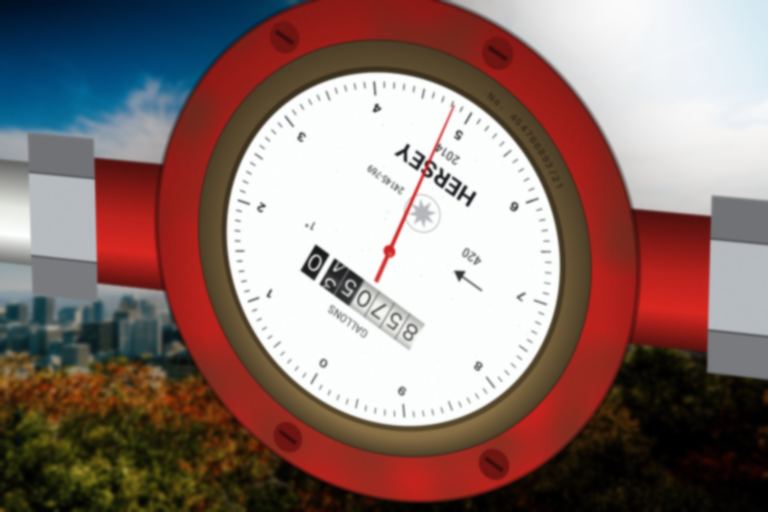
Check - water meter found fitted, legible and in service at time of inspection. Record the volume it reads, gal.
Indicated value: 8570534.8 gal
